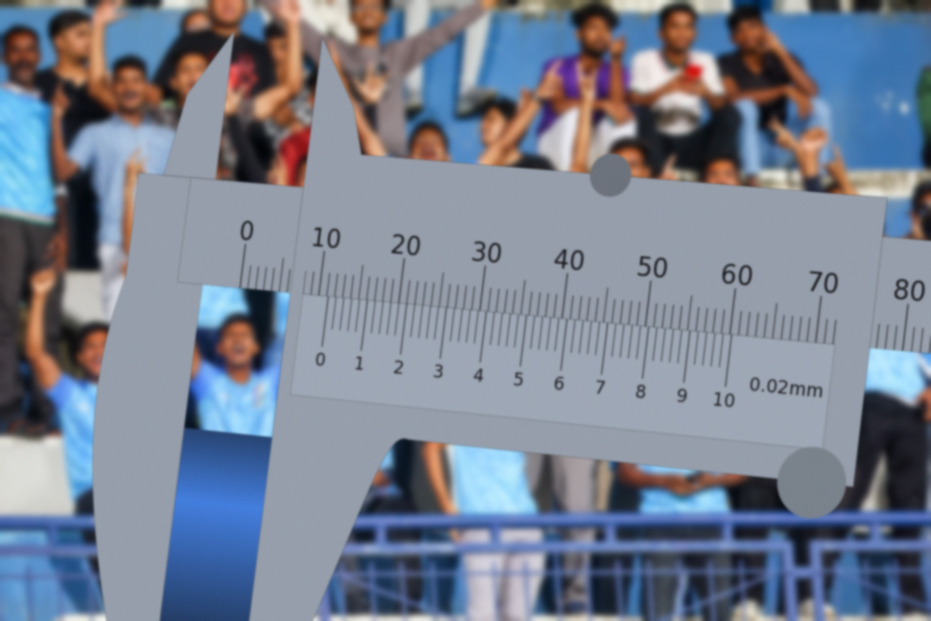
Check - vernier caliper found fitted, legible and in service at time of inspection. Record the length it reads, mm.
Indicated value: 11.2 mm
